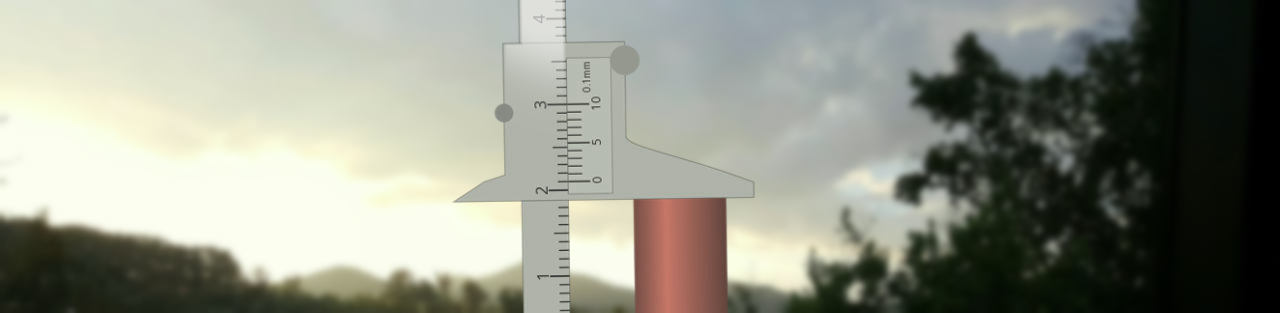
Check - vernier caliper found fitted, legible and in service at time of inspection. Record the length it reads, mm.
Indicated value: 21.0 mm
